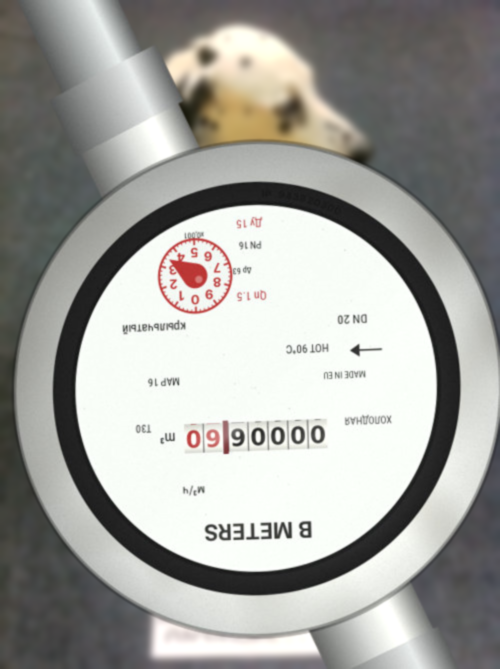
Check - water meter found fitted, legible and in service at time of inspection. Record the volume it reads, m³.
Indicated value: 6.603 m³
